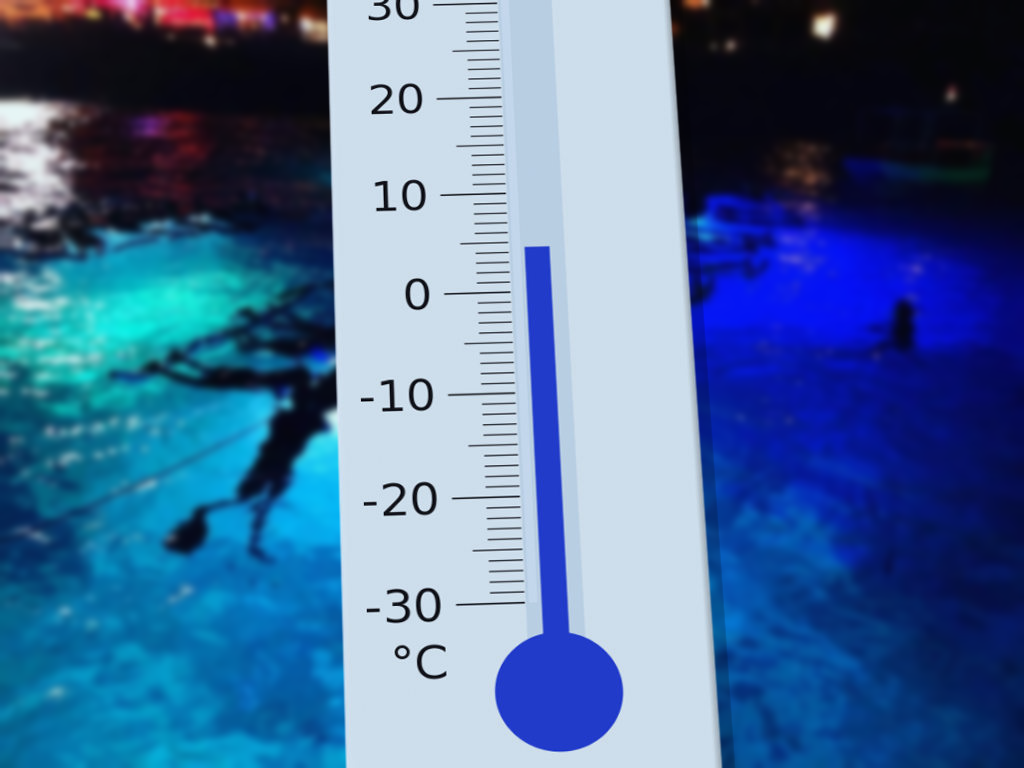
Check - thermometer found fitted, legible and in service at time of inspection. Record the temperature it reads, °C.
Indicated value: 4.5 °C
